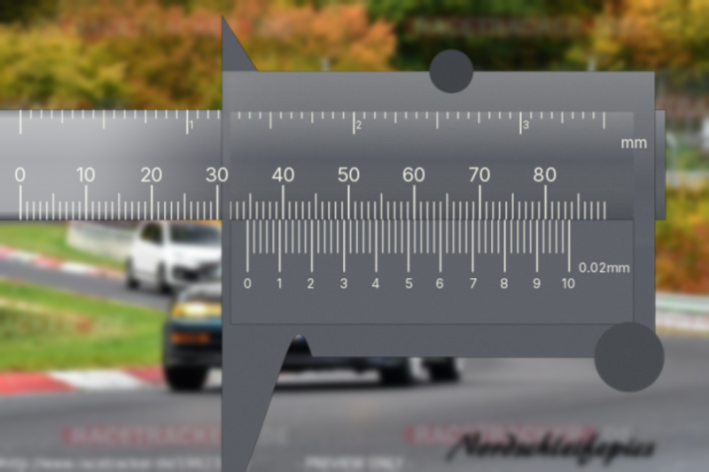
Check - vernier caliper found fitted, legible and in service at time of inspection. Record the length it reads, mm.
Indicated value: 34.6 mm
